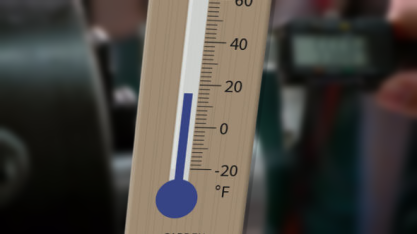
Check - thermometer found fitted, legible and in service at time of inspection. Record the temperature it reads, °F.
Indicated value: 16 °F
